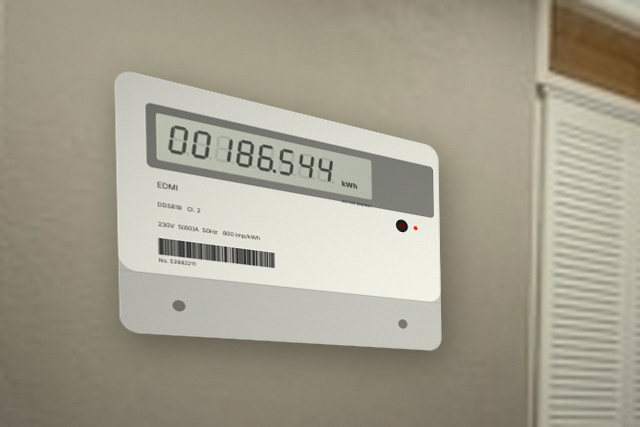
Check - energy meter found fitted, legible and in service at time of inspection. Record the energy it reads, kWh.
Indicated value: 186.544 kWh
